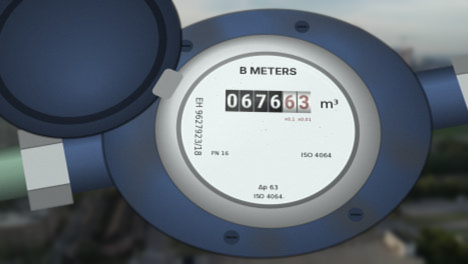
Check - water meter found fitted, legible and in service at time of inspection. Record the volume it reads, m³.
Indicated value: 676.63 m³
